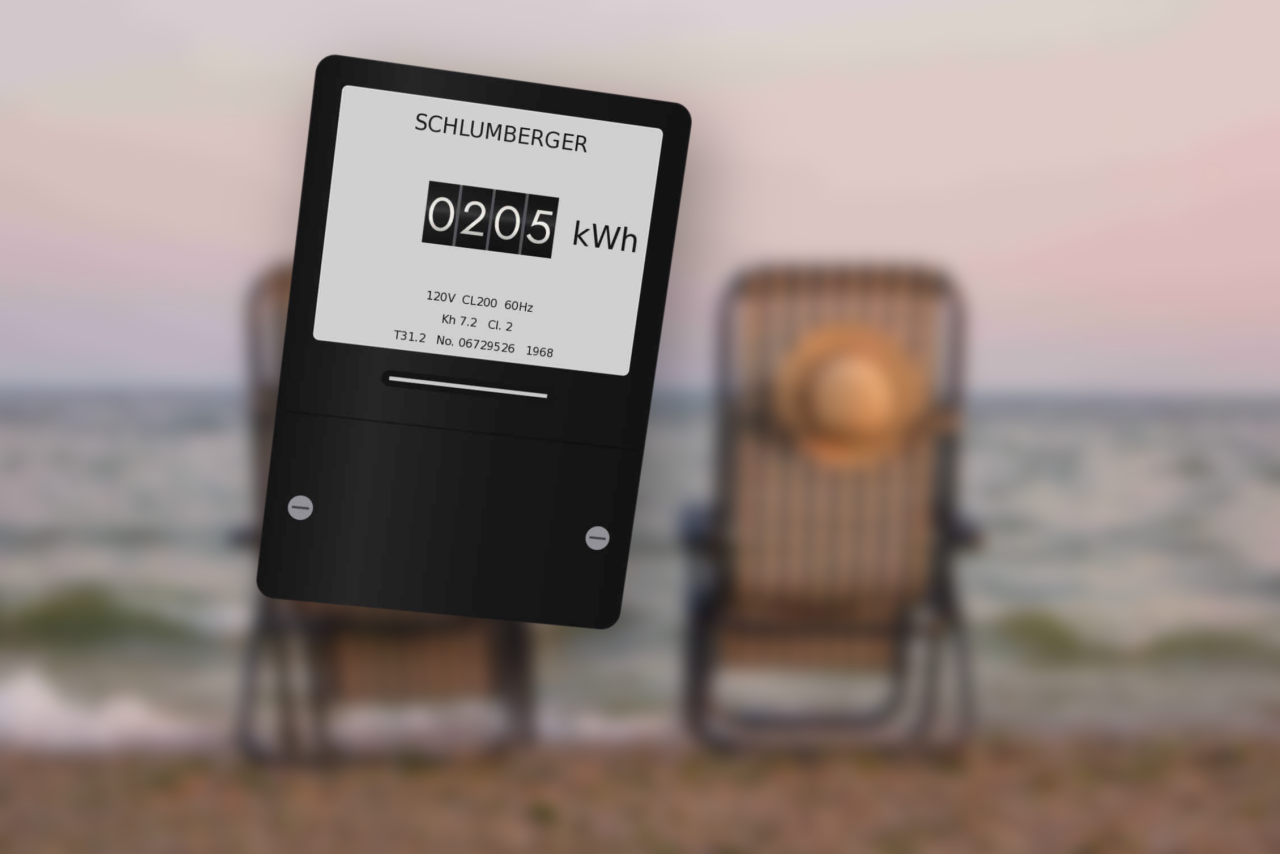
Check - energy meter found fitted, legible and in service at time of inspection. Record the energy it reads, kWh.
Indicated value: 205 kWh
